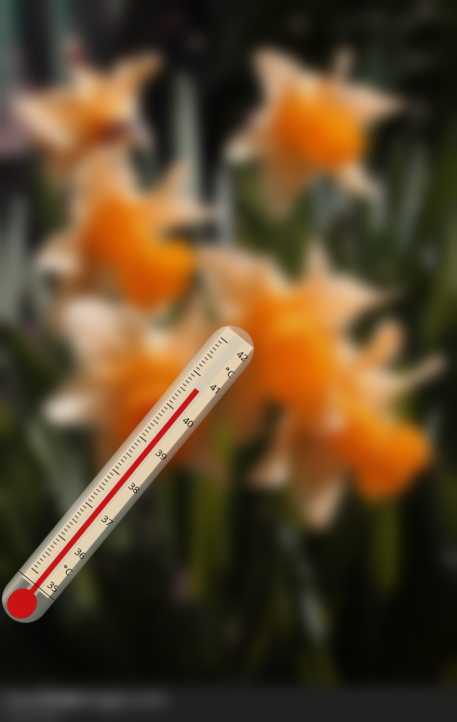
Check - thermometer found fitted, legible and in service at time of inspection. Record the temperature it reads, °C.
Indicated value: 40.7 °C
